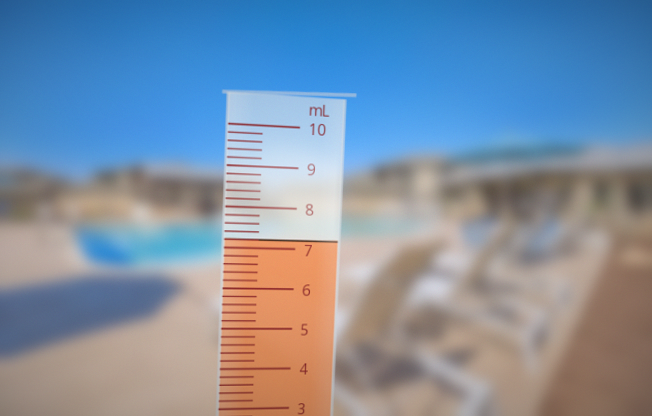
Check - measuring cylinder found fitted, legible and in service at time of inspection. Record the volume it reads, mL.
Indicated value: 7.2 mL
